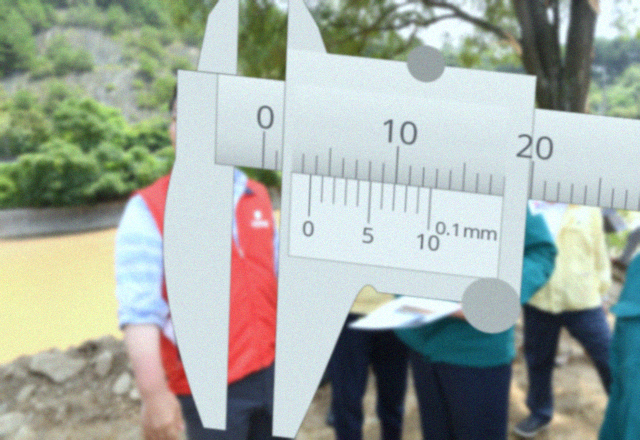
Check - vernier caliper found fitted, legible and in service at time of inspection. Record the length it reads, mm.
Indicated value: 3.6 mm
